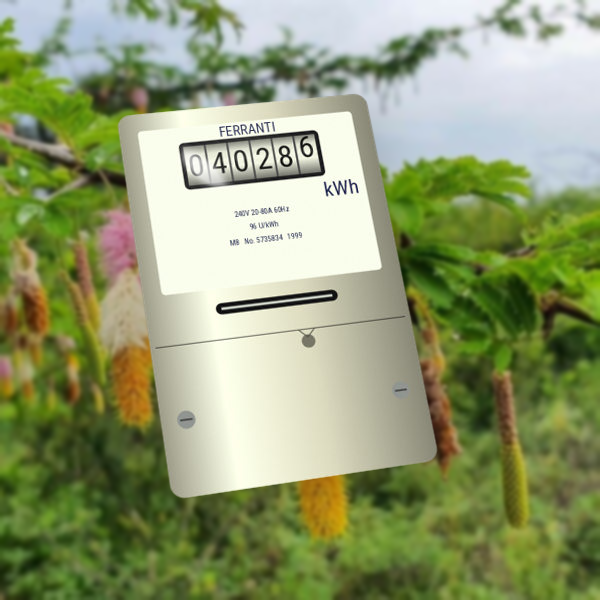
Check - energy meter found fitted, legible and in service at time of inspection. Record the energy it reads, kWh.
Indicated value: 40286 kWh
